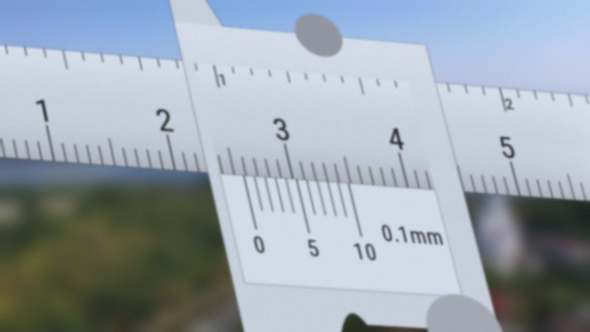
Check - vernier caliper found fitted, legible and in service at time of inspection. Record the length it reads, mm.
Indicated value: 25.8 mm
